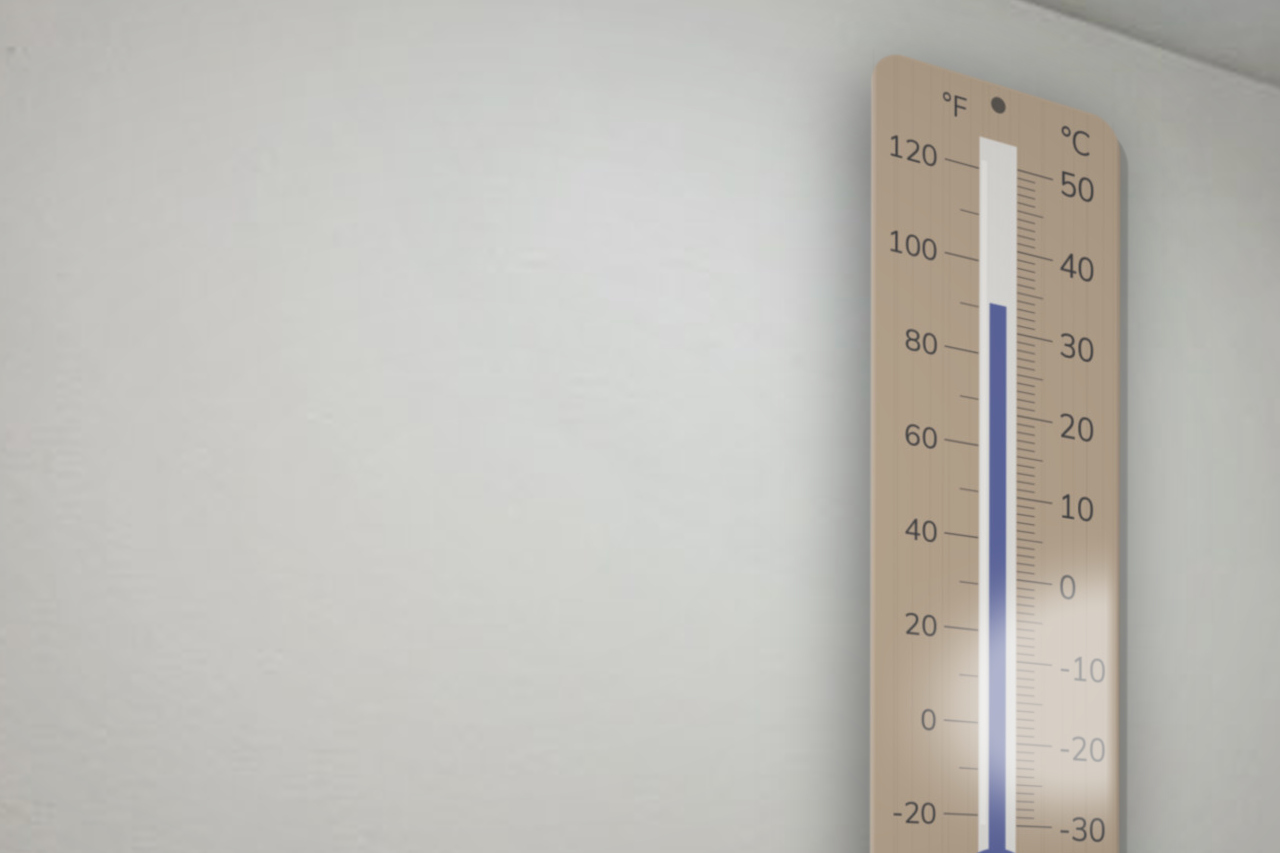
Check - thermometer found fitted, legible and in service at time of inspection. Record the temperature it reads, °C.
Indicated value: 33 °C
